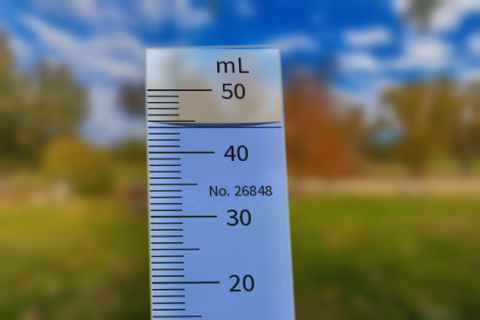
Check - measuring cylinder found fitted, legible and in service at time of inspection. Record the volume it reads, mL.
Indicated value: 44 mL
